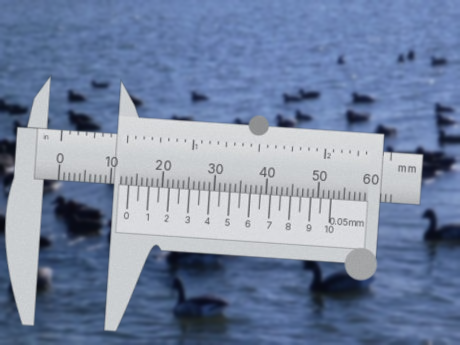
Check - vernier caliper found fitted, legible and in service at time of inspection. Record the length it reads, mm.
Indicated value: 13.5 mm
